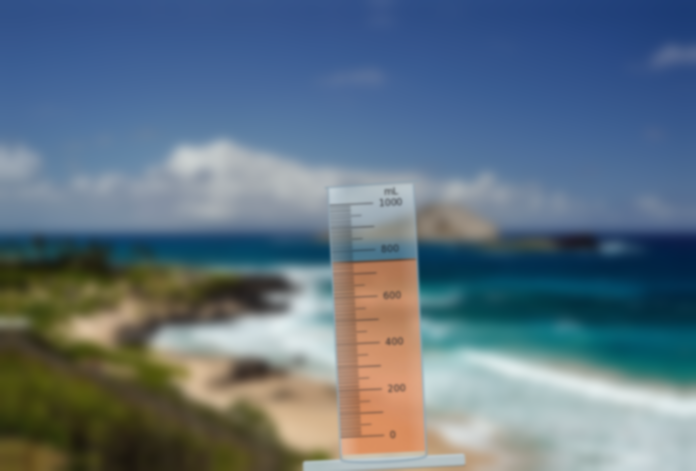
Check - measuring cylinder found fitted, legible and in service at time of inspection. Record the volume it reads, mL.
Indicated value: 750 mL
